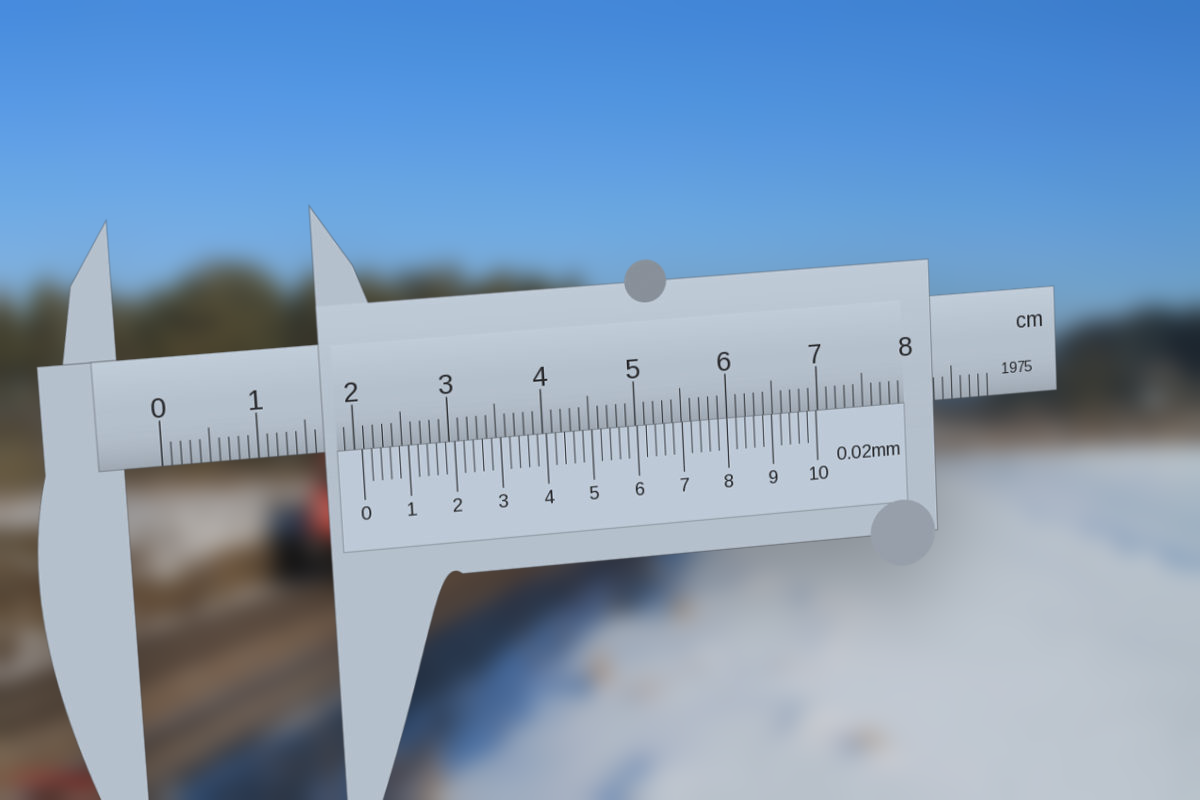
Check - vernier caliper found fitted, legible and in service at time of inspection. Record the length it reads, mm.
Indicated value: 20.8 mm
